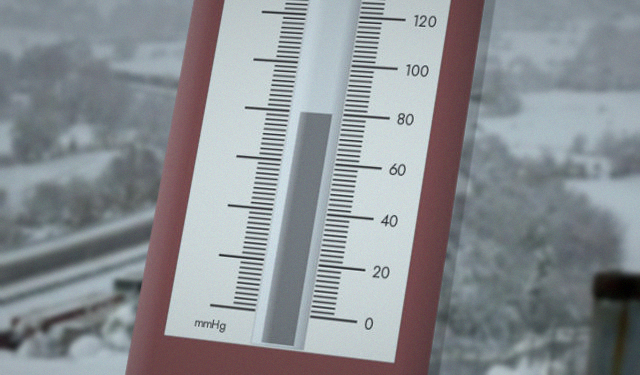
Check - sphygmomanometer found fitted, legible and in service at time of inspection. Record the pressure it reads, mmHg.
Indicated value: 80 mmHg
